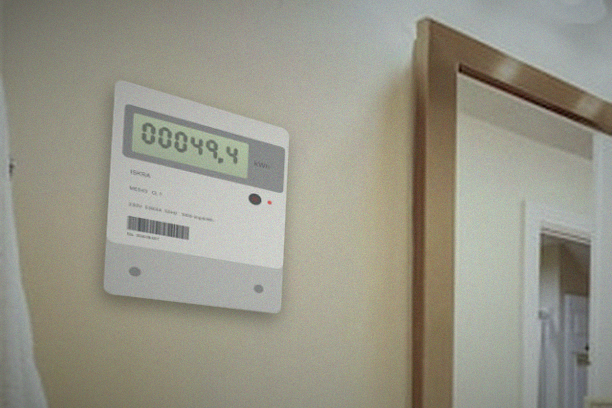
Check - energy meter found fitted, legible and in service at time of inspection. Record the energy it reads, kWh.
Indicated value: 49.4 kWh
